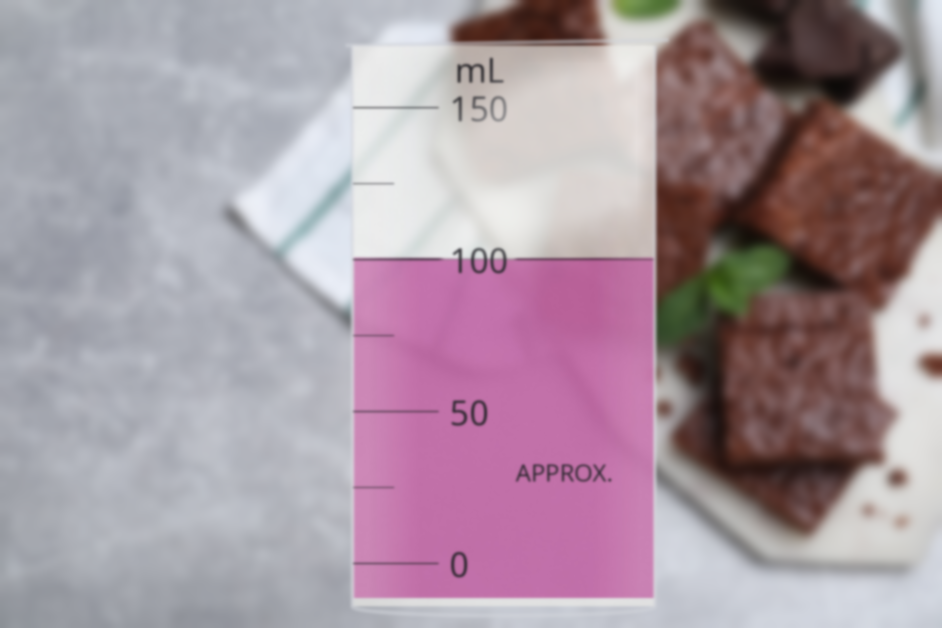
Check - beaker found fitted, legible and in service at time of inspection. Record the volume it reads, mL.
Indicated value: 100 mL
